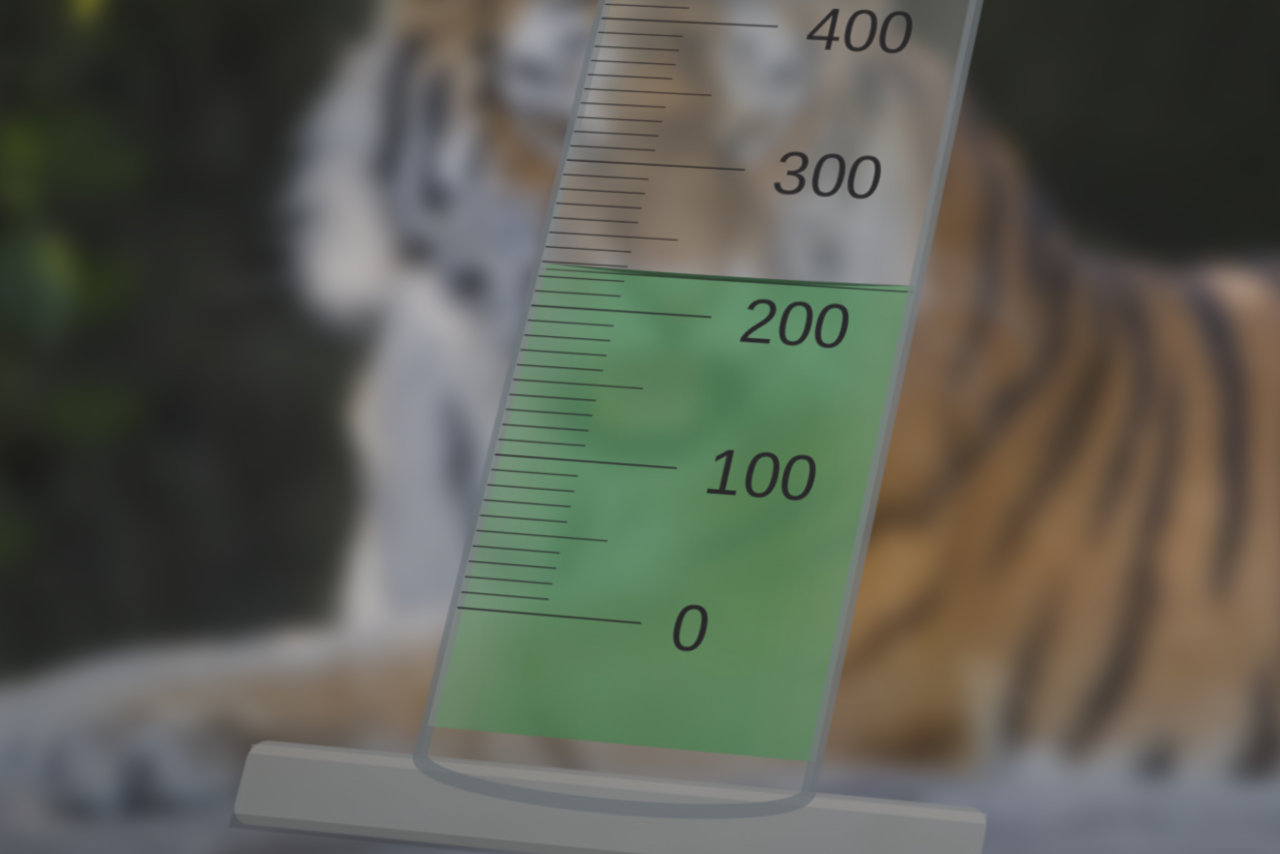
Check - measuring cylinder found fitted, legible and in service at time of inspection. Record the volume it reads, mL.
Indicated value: 225 mL
